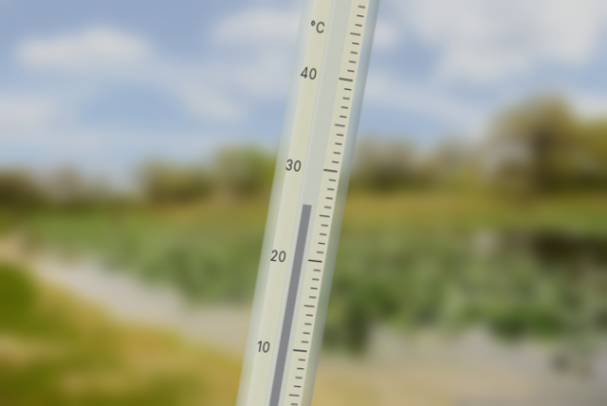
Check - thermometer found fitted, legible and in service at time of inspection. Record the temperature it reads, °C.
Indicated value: 26 °C
